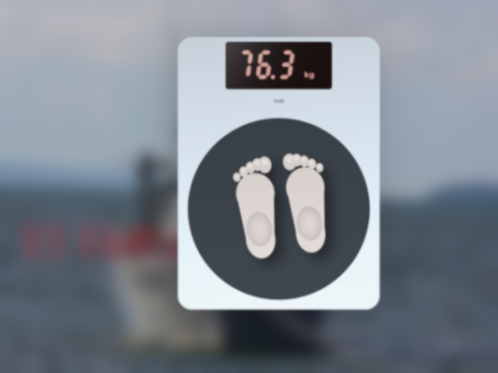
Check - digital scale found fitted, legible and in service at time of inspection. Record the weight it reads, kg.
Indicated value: 76.3 kg
